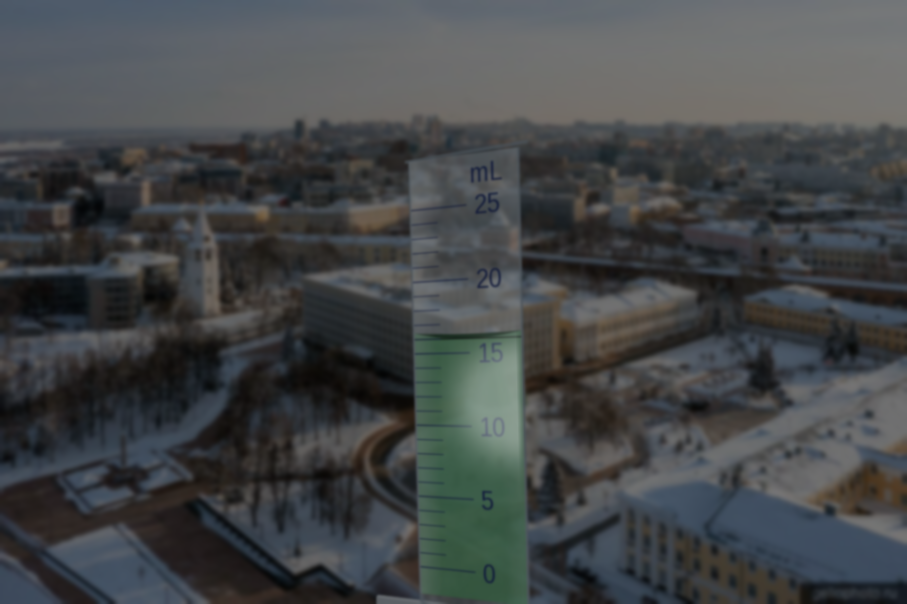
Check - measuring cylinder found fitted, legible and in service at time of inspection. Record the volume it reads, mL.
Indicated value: 16 mL
